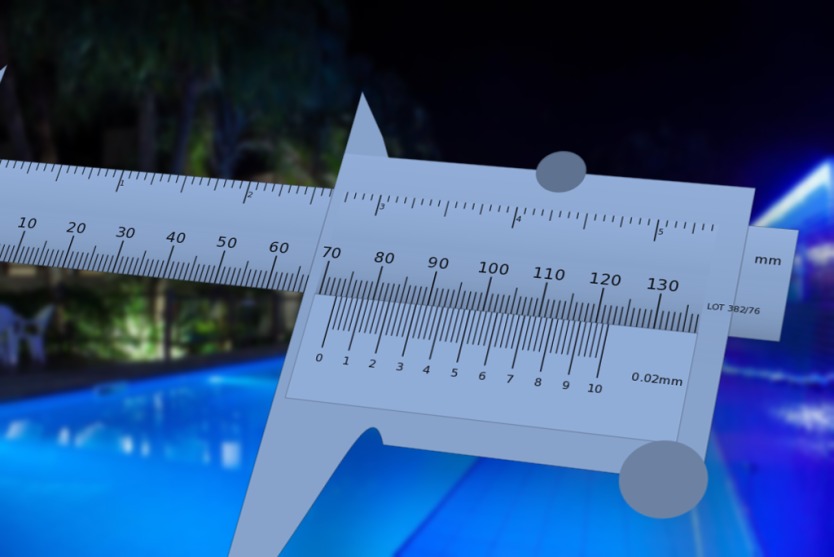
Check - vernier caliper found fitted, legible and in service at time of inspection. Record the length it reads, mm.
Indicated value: 73.2 mm
